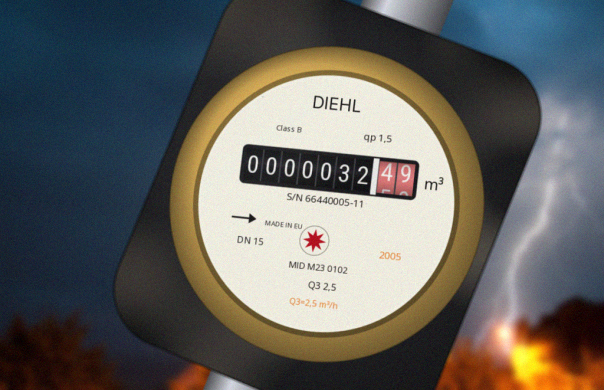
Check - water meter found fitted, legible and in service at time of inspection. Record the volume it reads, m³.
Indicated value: 32.49 m³
